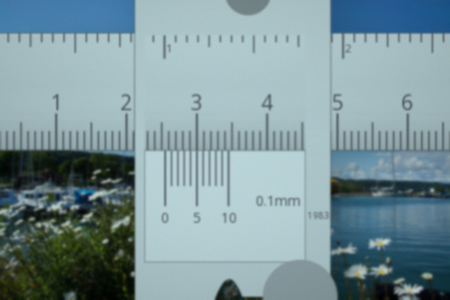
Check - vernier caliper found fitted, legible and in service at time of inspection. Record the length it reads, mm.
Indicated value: 25.5 mm
